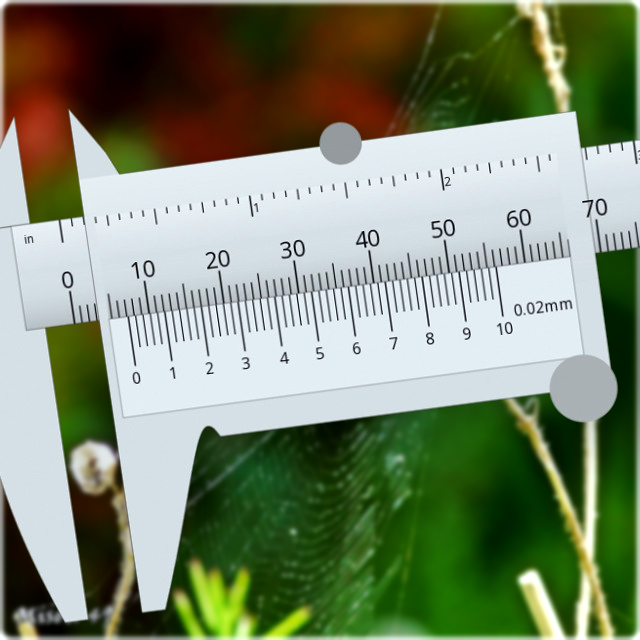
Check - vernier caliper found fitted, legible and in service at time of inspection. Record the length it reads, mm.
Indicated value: 7.2 mm
